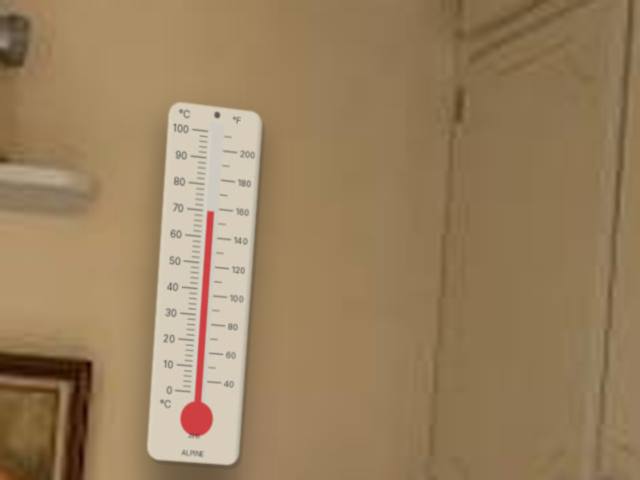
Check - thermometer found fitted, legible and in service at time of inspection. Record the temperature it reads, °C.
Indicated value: 70 °C
